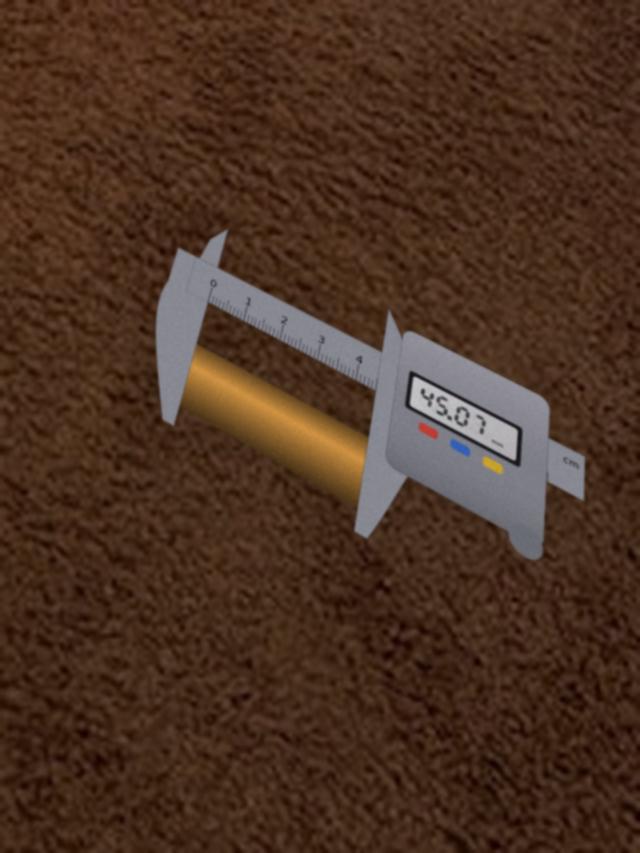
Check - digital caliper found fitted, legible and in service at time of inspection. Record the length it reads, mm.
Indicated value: 45.07 mm
